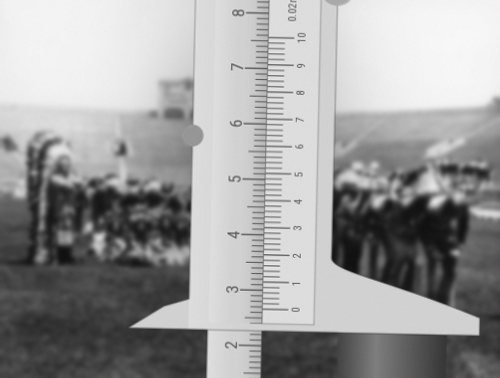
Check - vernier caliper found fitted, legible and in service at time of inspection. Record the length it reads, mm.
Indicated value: 26.6 mm
